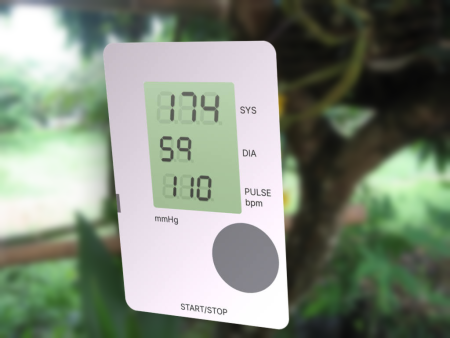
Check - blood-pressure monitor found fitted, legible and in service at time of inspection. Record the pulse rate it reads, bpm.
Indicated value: 110 bpm
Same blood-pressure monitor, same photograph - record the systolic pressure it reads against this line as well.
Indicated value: 174 mmHg
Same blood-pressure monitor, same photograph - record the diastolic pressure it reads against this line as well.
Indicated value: 59 mmHg
